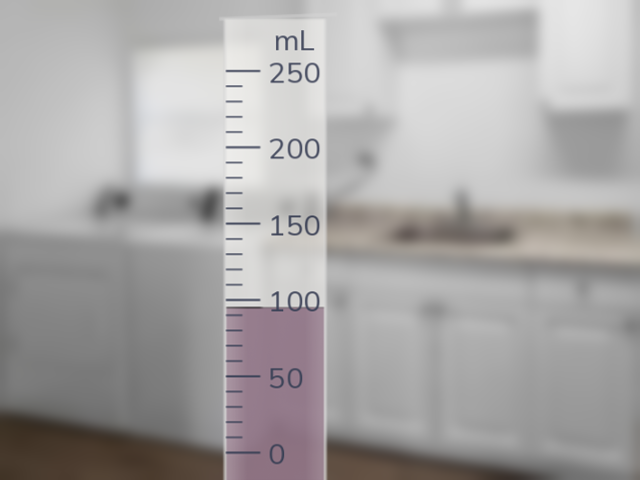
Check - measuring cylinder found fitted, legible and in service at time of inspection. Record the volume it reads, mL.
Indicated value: 95 mL
